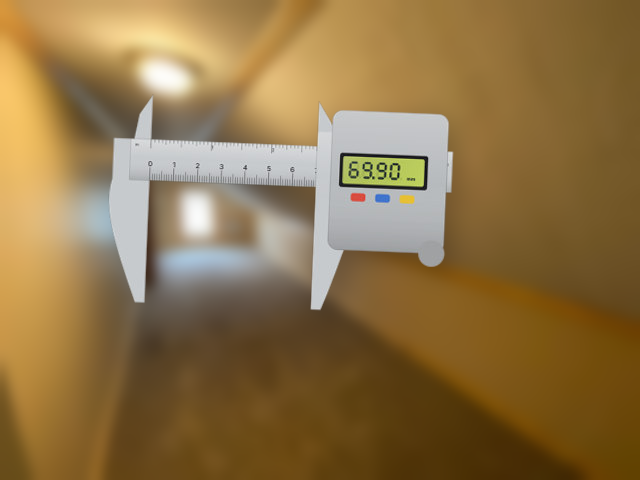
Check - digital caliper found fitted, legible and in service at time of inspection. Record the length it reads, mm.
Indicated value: 69.90 mm
